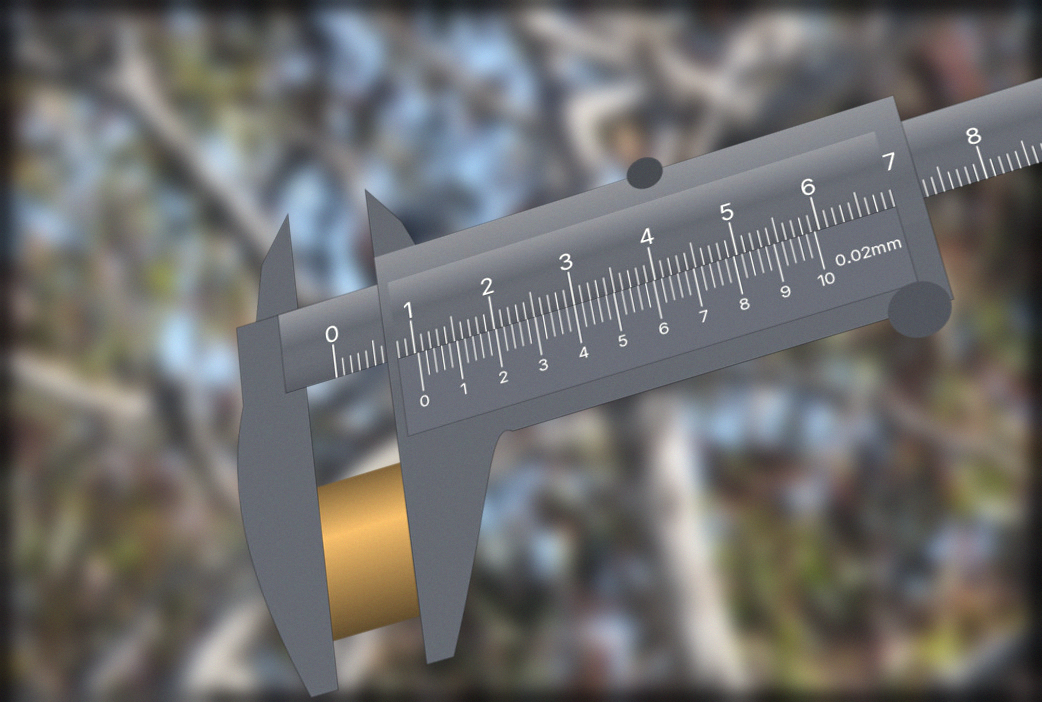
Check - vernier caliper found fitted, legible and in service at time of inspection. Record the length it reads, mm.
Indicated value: 10.4 mm
